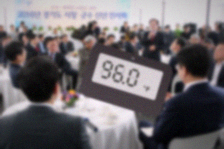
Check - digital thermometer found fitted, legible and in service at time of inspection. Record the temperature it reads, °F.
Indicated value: 96.0 °F
